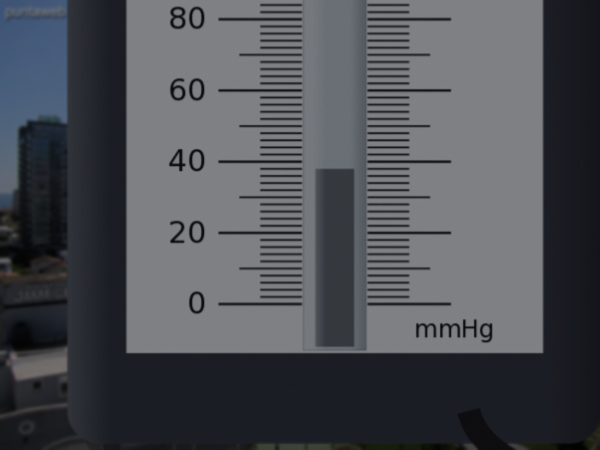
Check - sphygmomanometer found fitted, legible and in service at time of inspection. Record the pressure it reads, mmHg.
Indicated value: 38 mmHg
